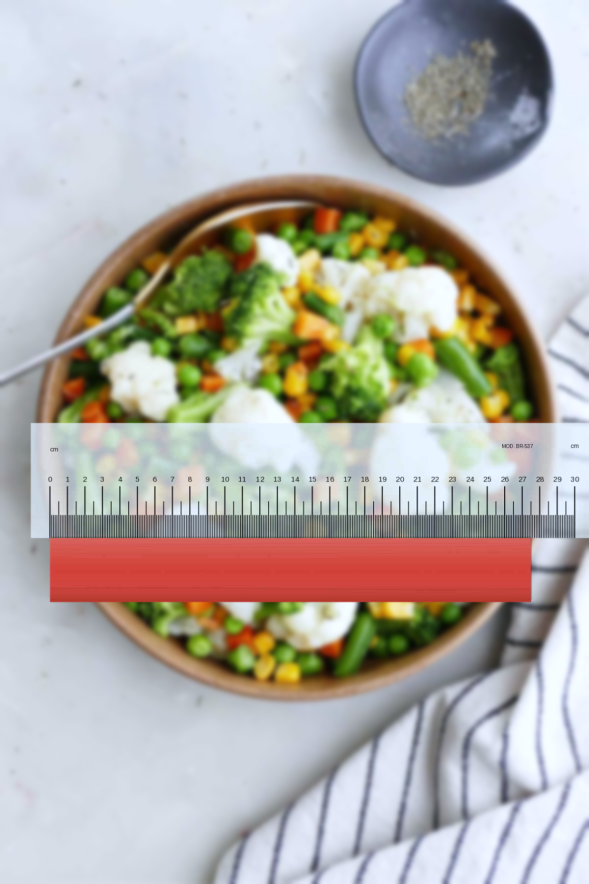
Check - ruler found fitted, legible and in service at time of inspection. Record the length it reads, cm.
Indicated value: 27.5 cm
